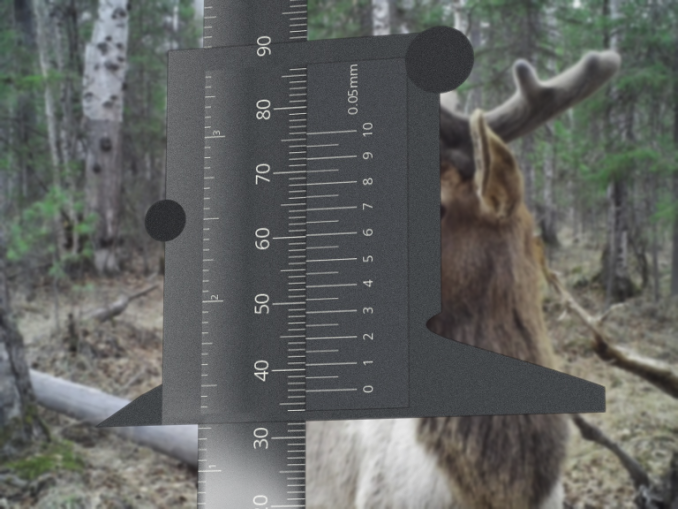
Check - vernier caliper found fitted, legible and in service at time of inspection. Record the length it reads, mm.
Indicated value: 36.8 mm
